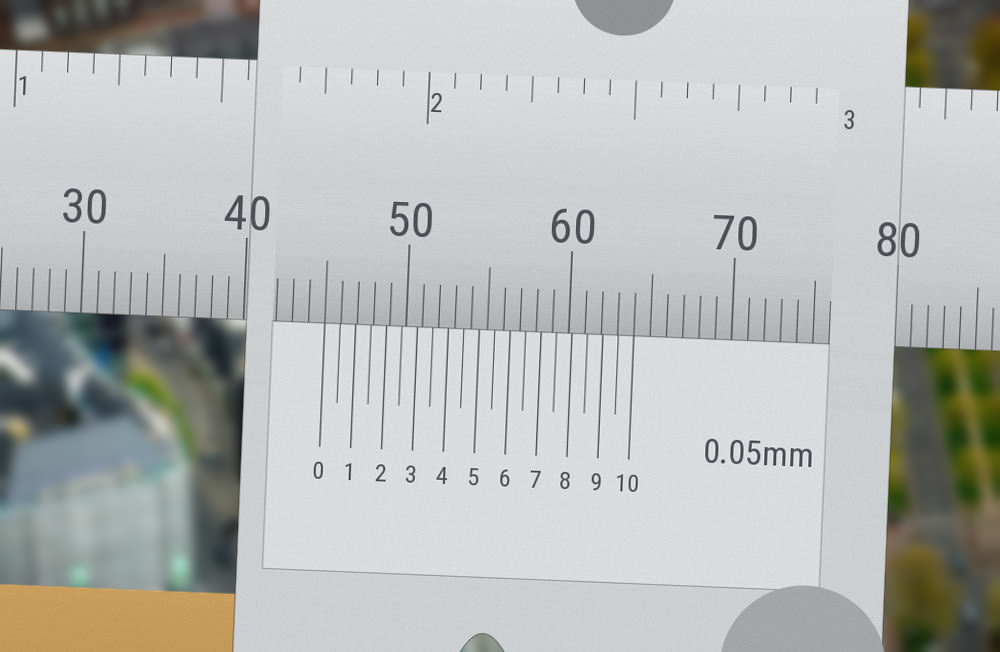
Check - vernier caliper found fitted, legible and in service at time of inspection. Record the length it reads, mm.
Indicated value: 45.0 mm
